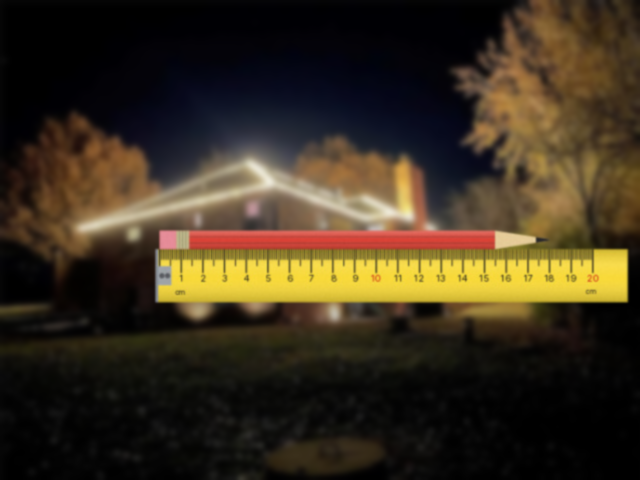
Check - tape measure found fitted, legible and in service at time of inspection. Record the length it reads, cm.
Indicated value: 18 cm
